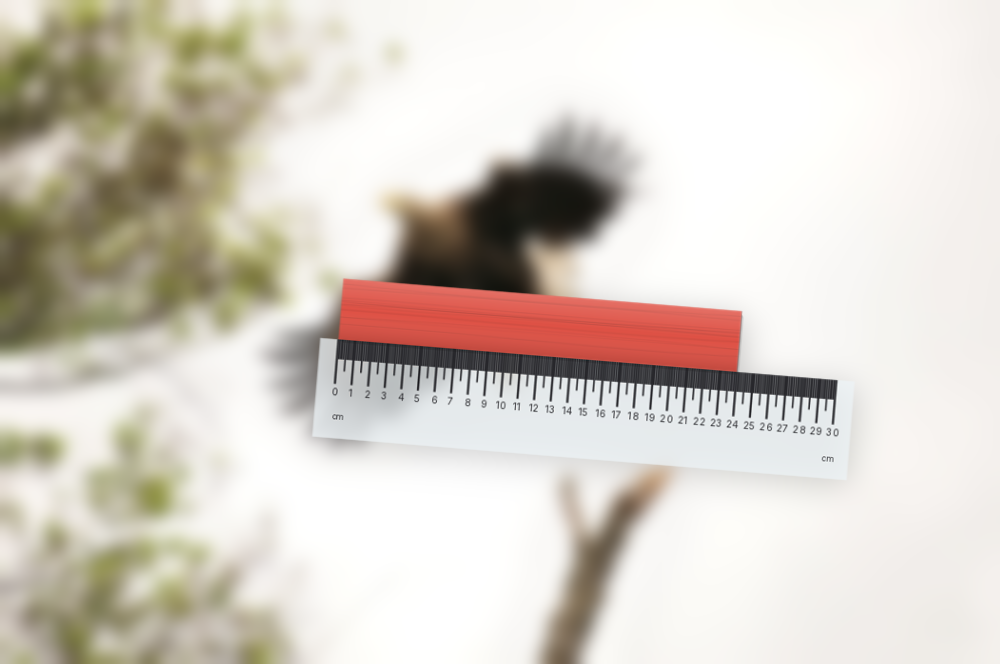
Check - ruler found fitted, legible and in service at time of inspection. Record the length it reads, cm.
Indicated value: 24 cm
